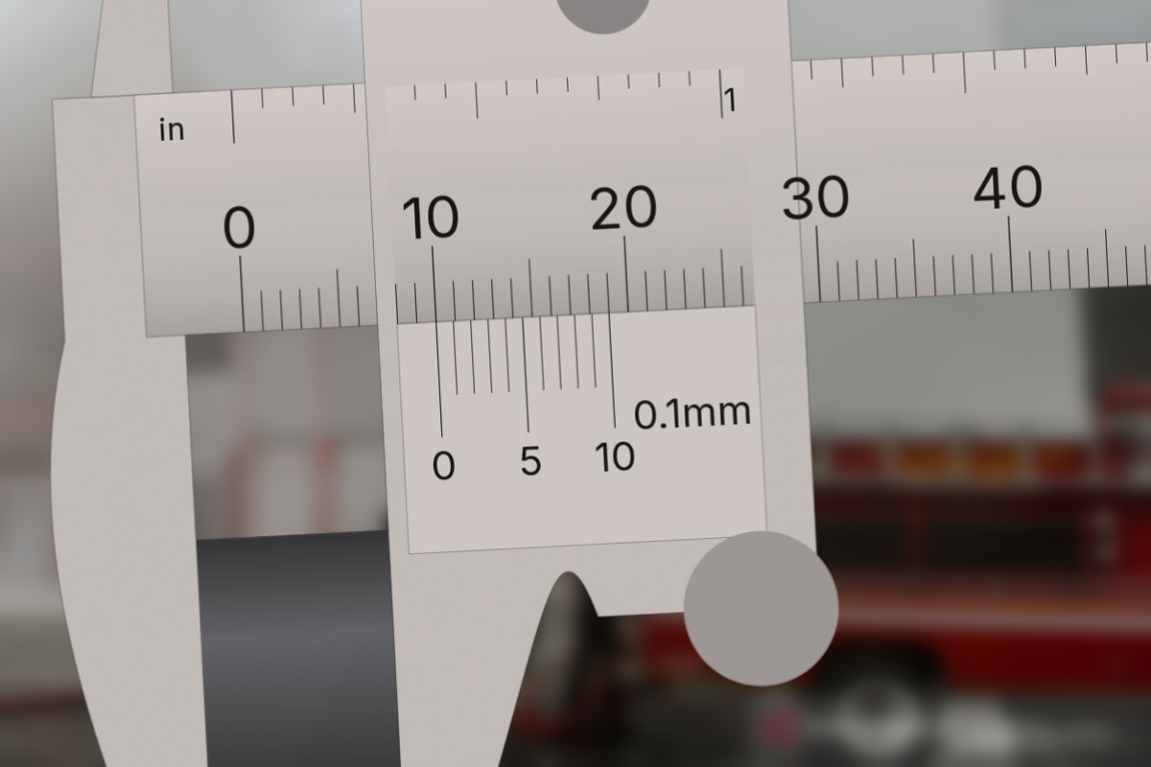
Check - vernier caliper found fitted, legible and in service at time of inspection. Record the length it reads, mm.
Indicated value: 10.0 mm
